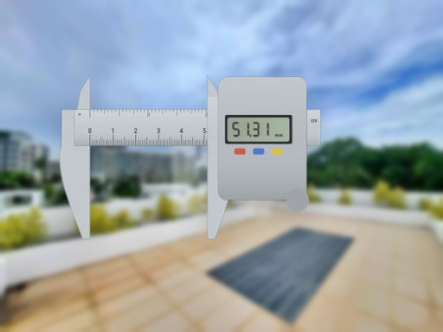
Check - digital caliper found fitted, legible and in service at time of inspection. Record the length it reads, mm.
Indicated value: 51.31 mm
